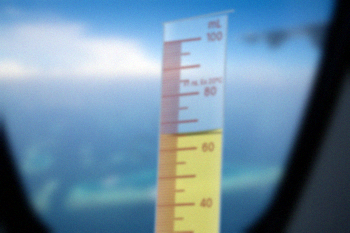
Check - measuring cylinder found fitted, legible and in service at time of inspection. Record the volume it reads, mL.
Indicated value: 65 mL
